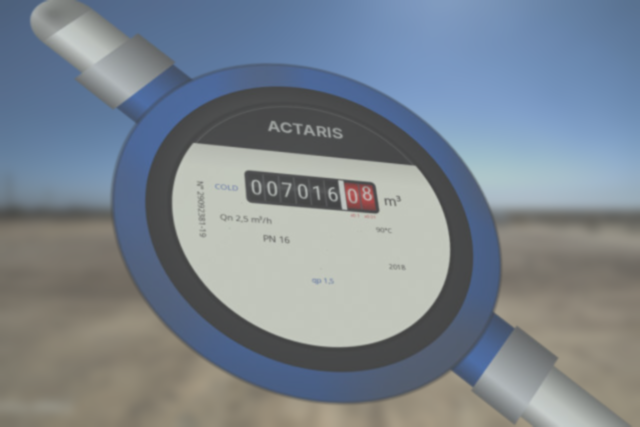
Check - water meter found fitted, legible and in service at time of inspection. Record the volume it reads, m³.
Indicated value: 7016.08 m³
